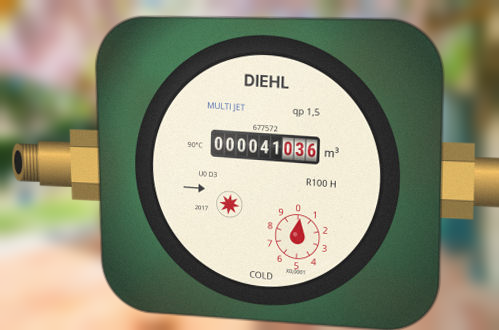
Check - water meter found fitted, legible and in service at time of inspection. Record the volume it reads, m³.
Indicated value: 41.0360 m³
